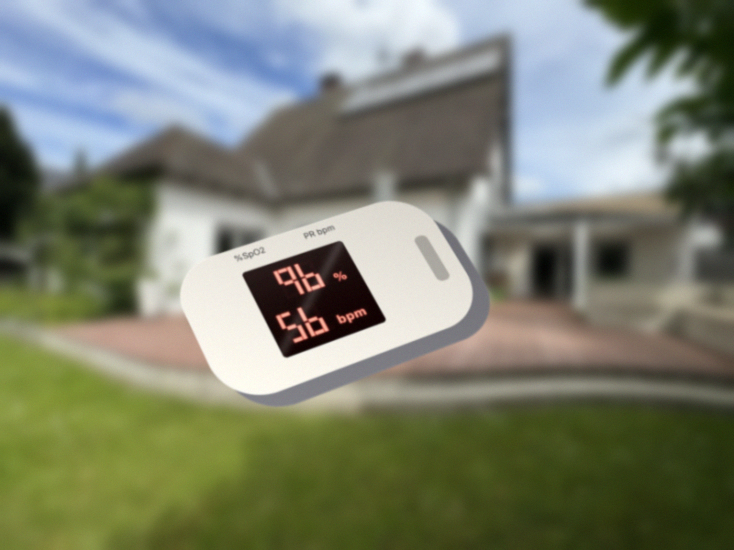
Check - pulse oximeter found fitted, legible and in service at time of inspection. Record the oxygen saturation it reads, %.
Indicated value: 96 %
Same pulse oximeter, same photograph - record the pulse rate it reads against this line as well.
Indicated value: 56 bpm
